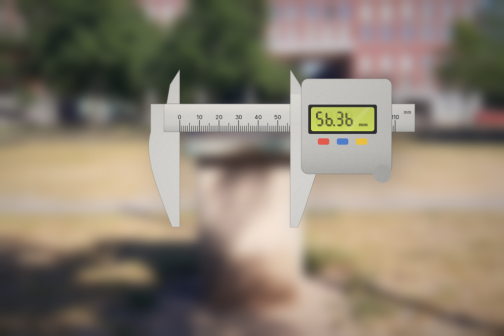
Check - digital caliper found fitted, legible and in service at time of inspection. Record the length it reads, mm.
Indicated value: 56.36 mm
